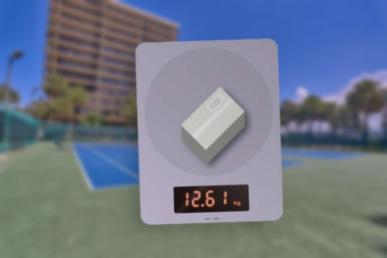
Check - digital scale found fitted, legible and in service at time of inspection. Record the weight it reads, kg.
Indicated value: 12.61 kg
